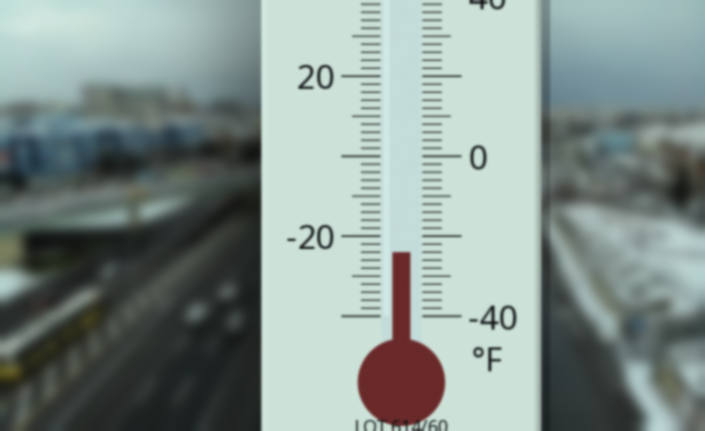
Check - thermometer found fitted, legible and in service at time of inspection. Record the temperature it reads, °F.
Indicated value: -24 °F
